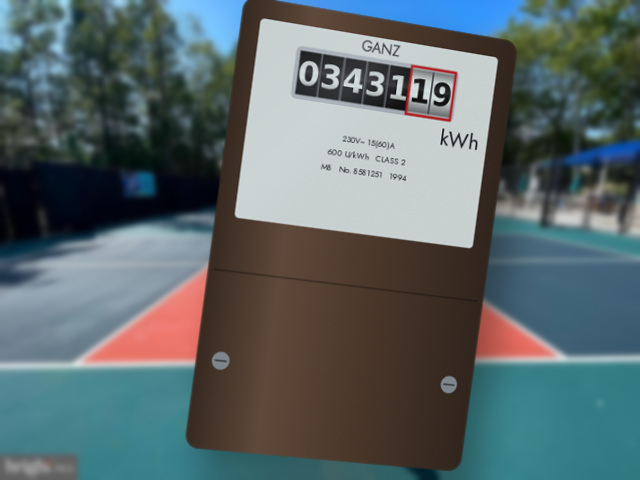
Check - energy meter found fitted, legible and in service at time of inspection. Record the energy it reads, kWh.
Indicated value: 3431.19 kWh
